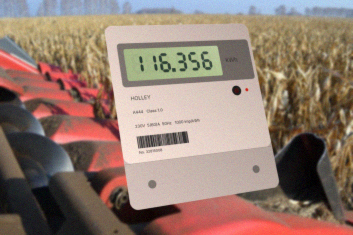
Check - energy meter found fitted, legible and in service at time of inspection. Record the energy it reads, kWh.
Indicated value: 116.356 kWh
